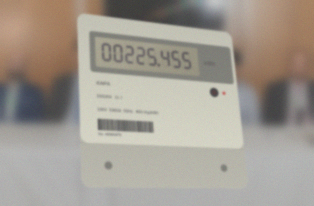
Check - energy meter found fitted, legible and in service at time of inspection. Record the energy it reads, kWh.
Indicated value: 225.455 kWh
